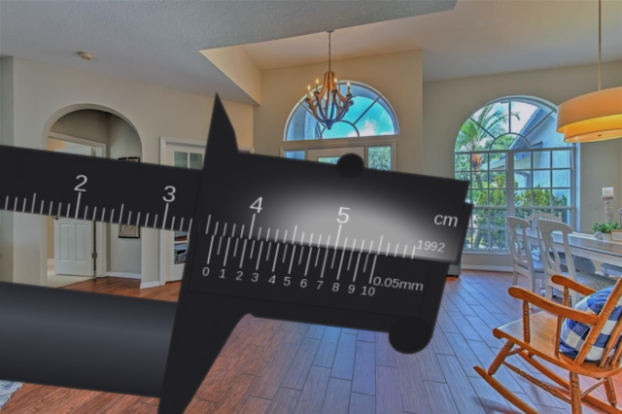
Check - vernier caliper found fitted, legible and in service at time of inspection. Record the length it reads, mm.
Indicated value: 35.8 mm
